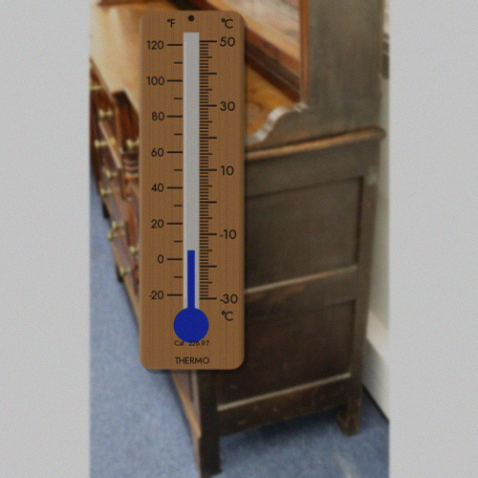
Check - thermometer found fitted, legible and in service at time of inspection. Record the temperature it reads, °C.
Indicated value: -15 °C
